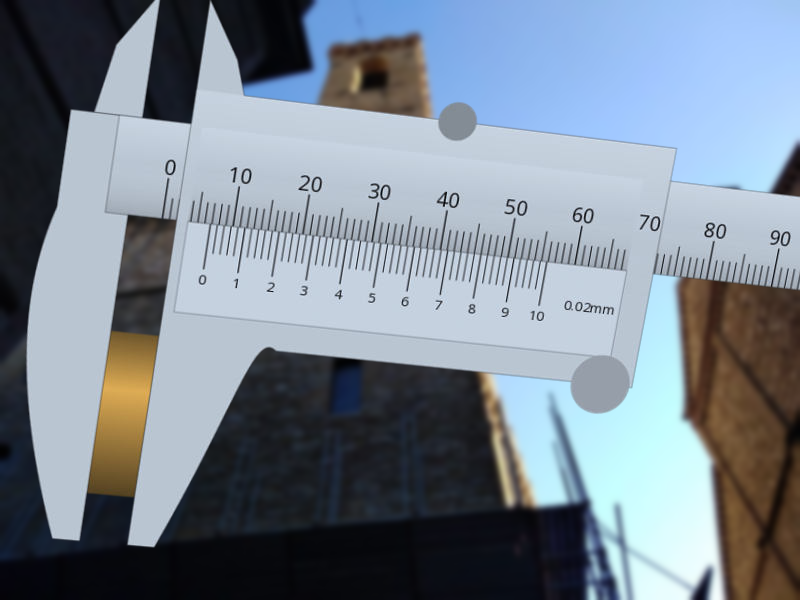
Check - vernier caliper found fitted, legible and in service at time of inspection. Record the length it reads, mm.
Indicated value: 6.8 mm
